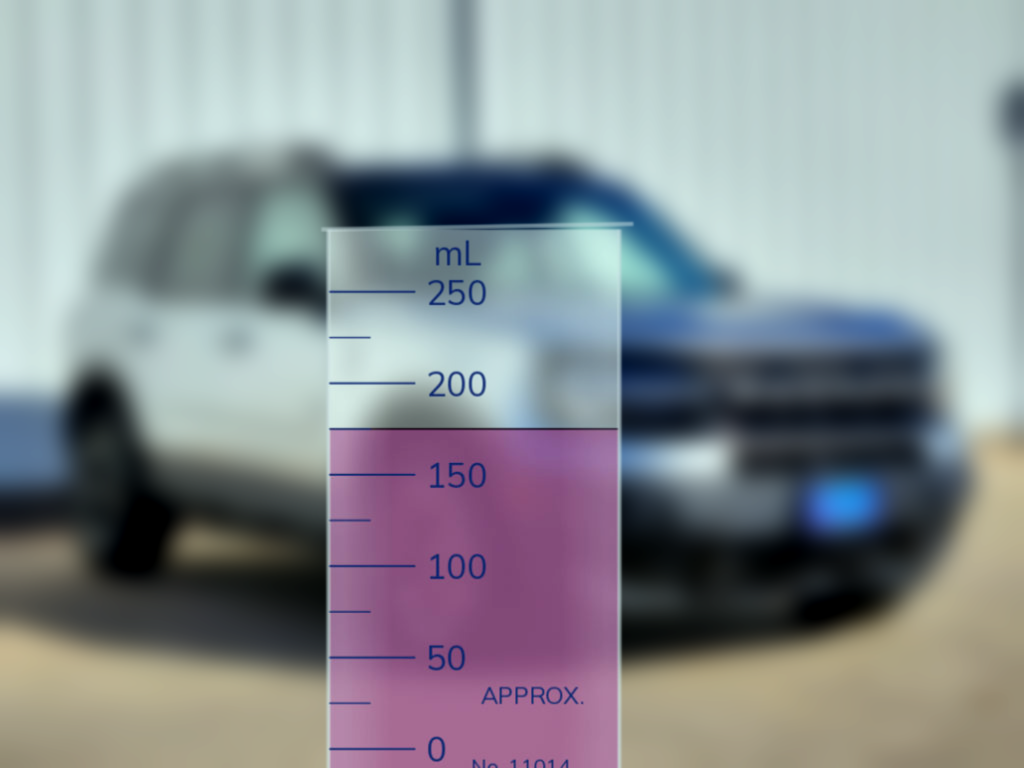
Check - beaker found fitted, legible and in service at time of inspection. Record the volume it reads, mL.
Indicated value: 175 mL
